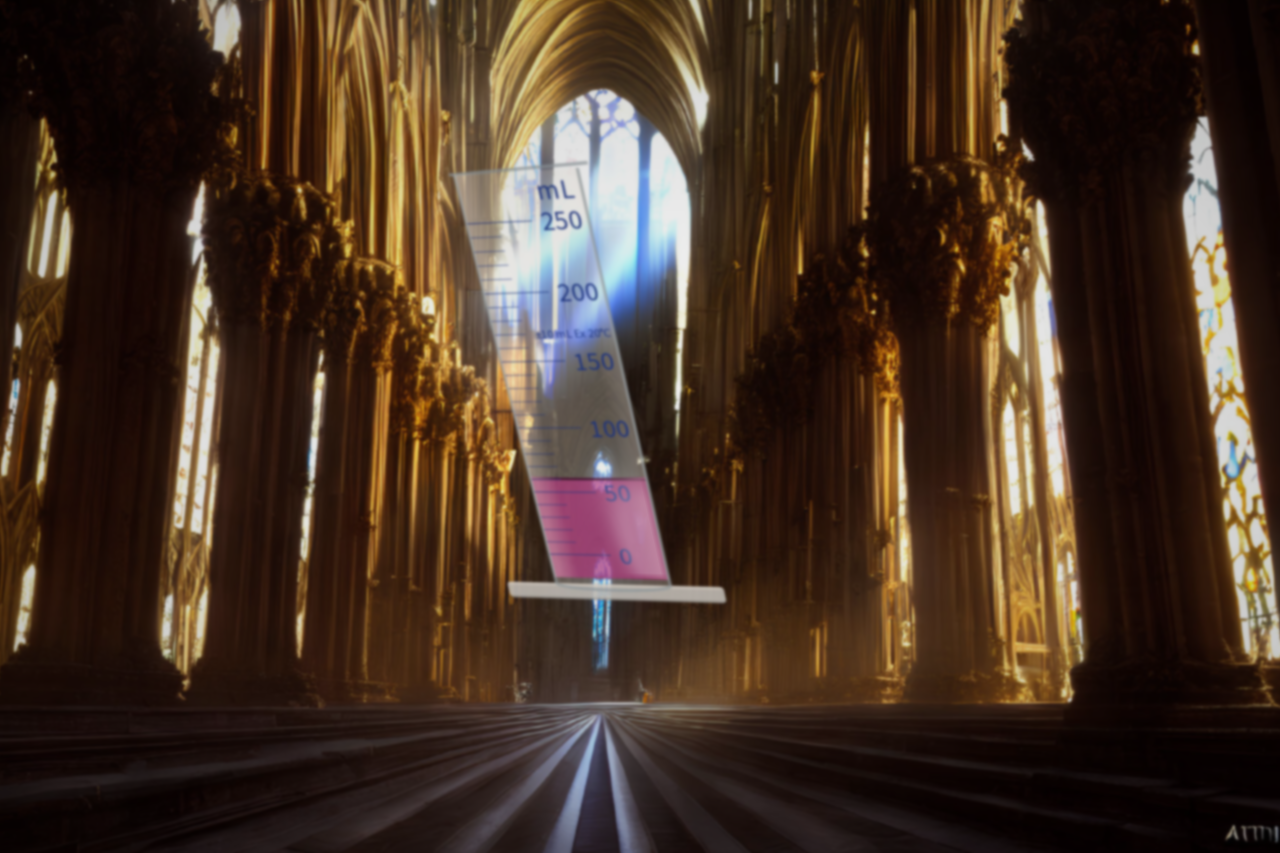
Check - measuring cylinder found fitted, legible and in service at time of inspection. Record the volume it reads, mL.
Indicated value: 60 mL
